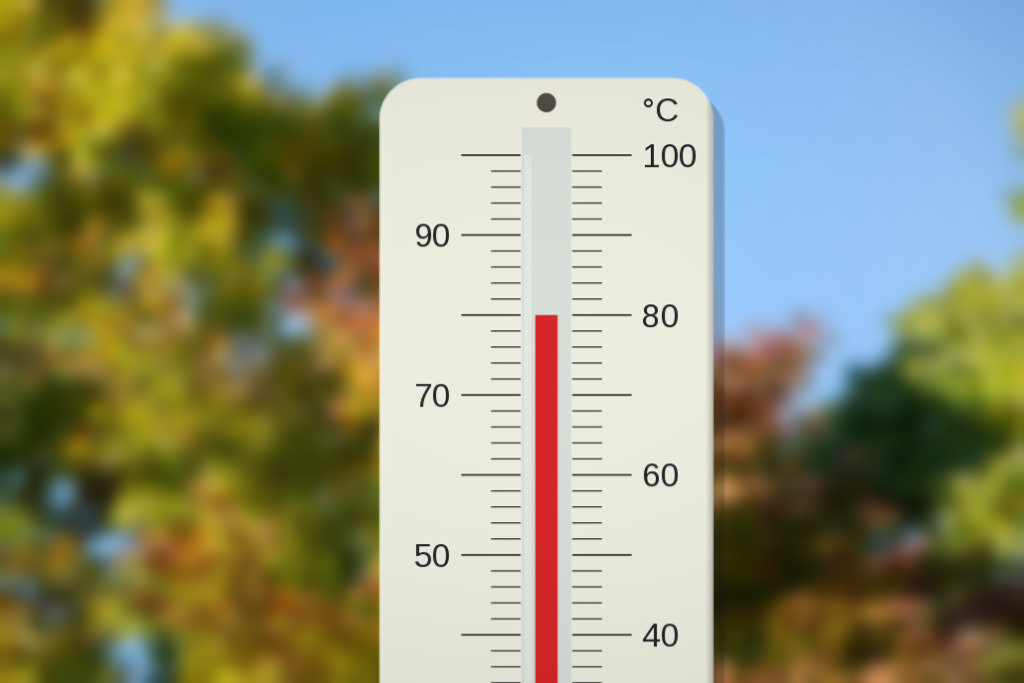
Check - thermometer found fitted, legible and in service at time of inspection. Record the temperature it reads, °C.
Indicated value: 80 °C
